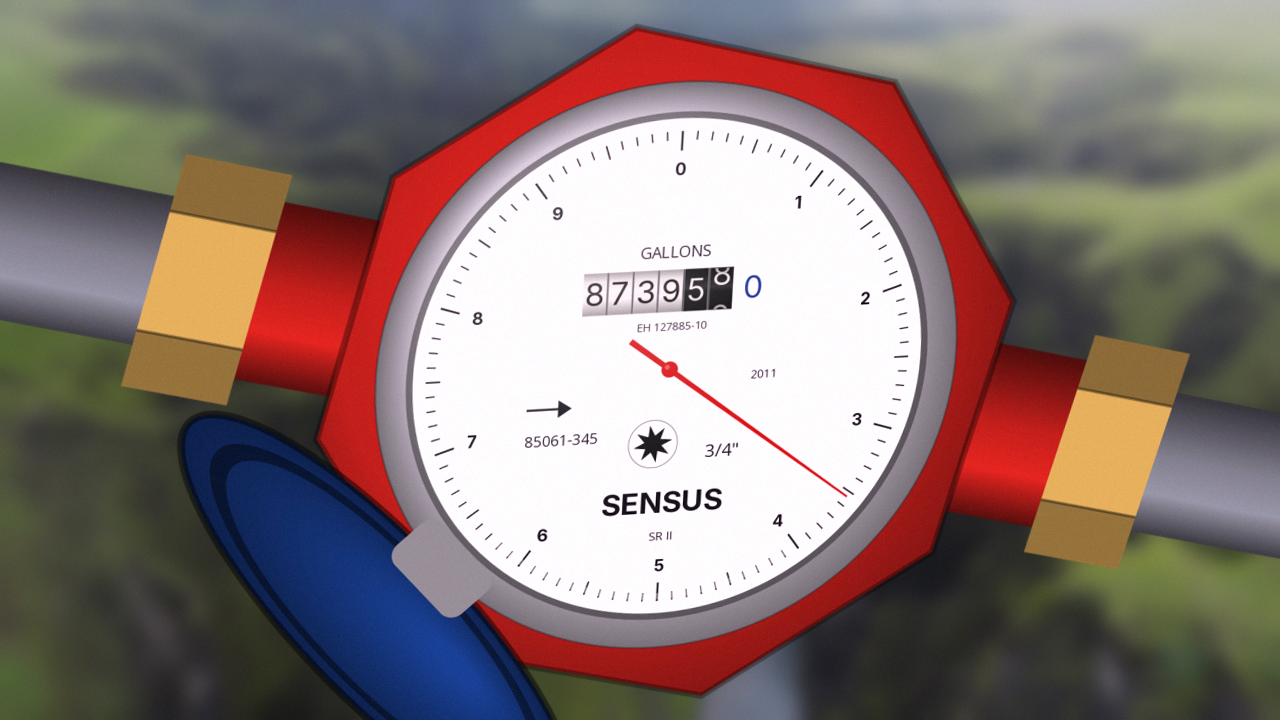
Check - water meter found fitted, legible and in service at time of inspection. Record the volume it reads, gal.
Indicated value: 8739583.5 gal
